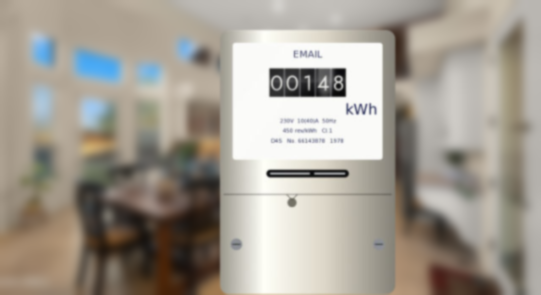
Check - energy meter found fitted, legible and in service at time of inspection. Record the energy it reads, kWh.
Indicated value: 148 kWh
